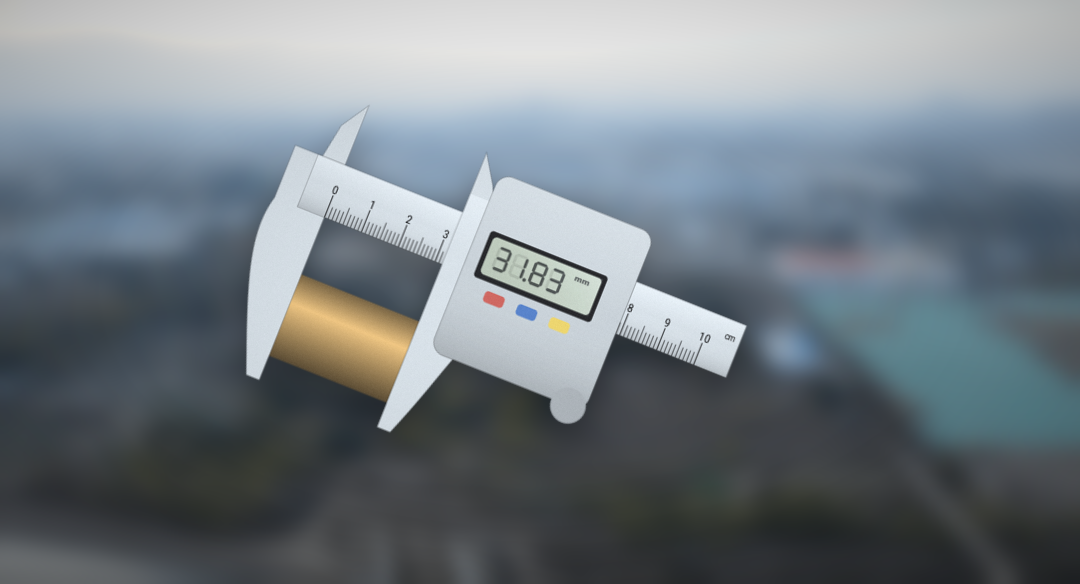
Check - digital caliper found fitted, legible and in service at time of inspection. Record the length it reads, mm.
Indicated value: 31.83 mm
